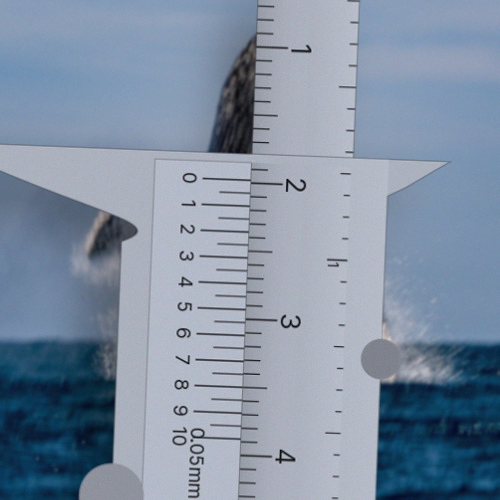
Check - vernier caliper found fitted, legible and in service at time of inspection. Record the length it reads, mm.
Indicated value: 19.8 mm
